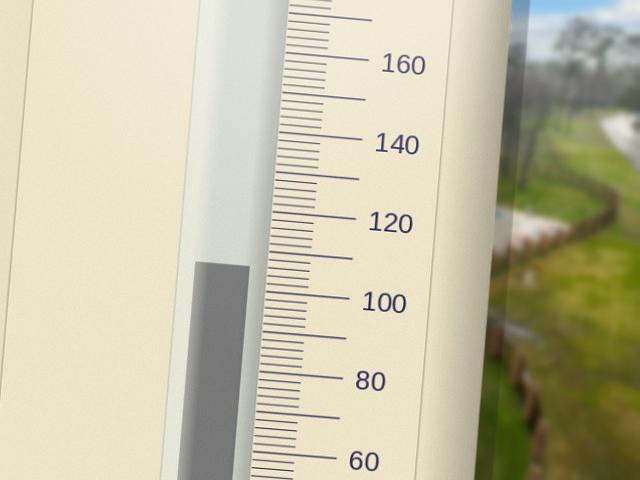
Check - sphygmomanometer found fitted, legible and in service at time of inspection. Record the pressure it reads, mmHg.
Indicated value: 106 mmHg
